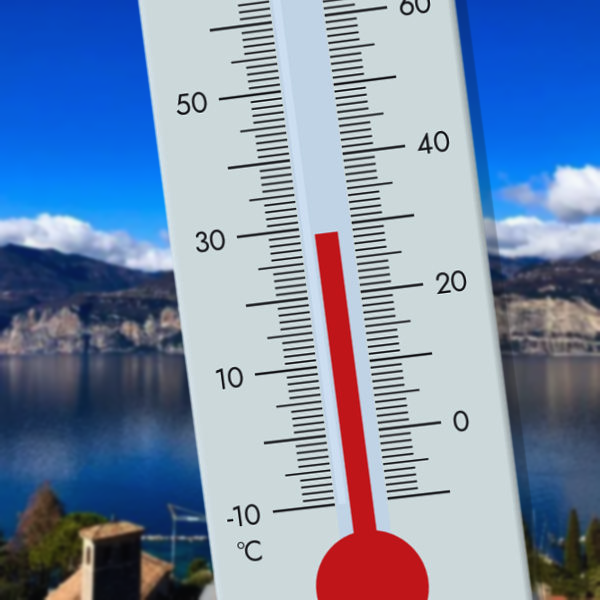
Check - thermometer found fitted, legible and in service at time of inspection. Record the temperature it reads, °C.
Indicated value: 29 °C
